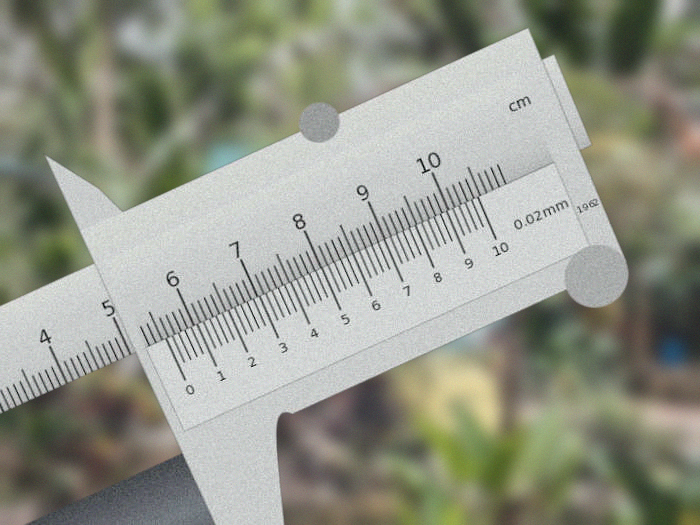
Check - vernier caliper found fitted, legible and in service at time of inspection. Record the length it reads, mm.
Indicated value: 55.6 mm
